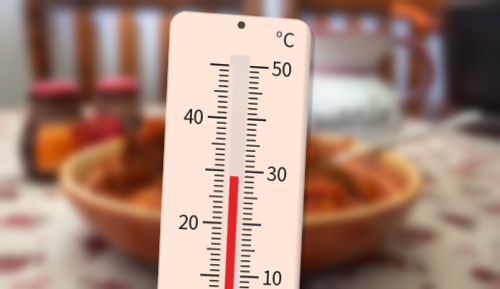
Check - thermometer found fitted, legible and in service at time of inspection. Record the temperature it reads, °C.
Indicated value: 29 °C
